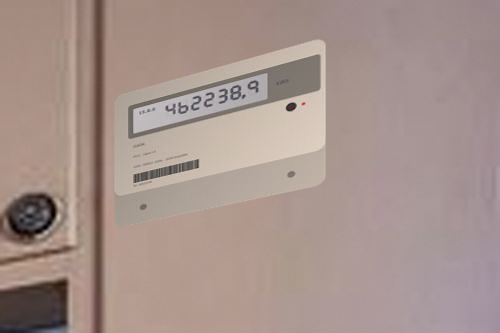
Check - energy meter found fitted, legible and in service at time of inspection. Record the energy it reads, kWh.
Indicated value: 462238.9 kWh
